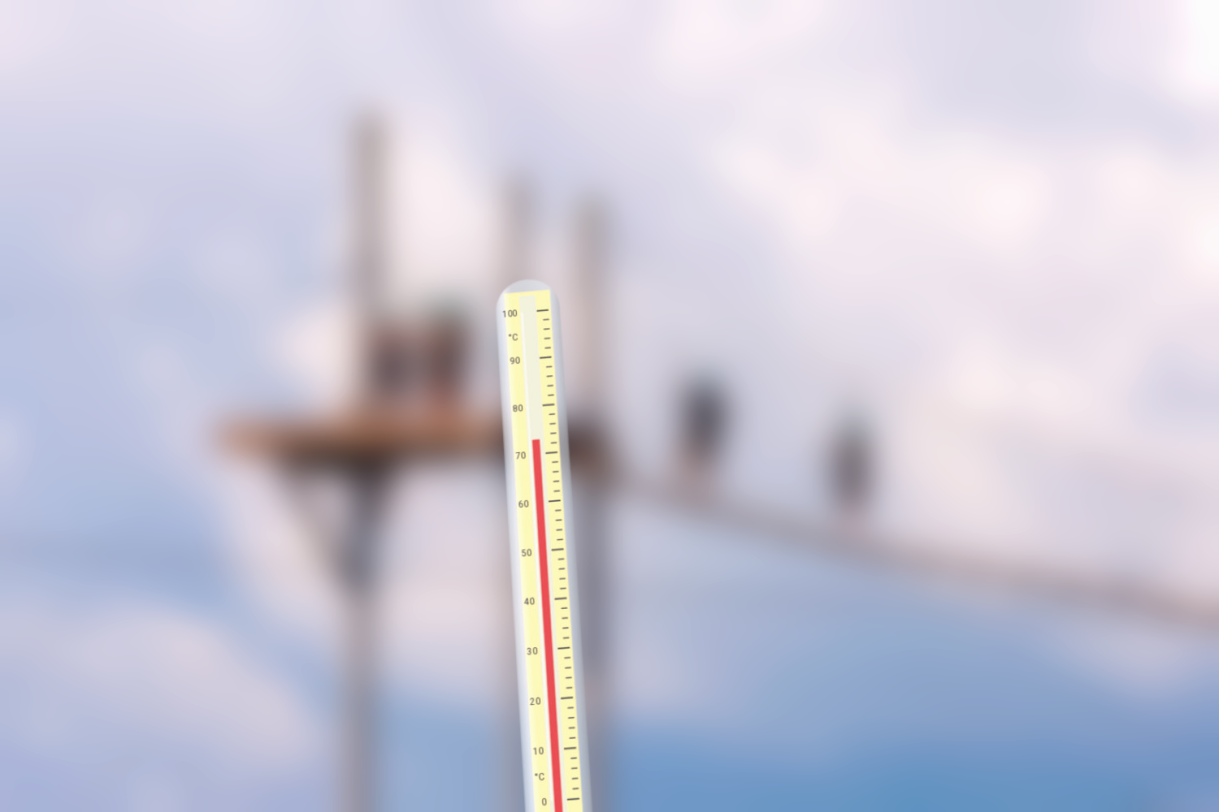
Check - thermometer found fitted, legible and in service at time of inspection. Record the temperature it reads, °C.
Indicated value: 73 °C
